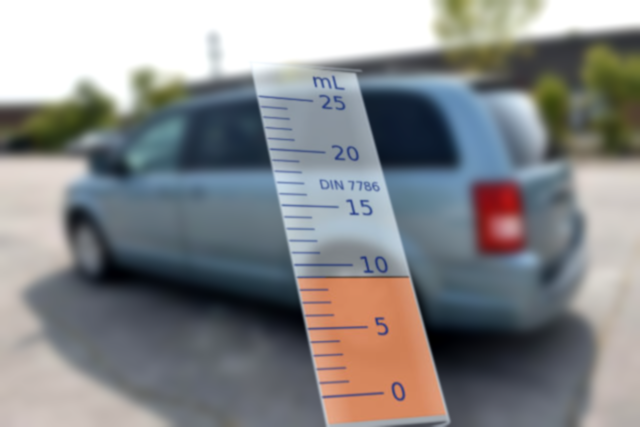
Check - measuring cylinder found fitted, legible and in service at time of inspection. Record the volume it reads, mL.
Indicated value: 9 mL
